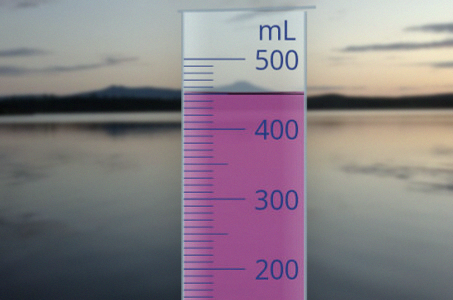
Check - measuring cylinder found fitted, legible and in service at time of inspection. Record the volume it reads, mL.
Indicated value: 450 mL
